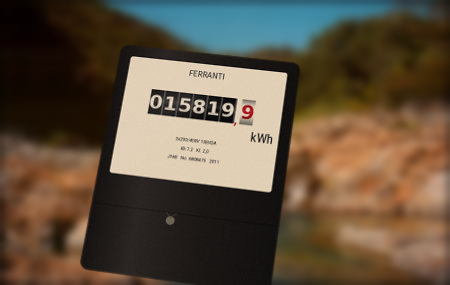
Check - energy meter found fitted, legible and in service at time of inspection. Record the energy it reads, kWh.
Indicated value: 15819.9 kWh
